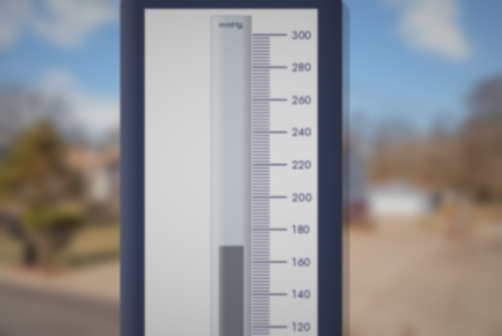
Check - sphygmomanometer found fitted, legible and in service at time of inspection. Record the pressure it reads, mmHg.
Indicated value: 170 mmHg
